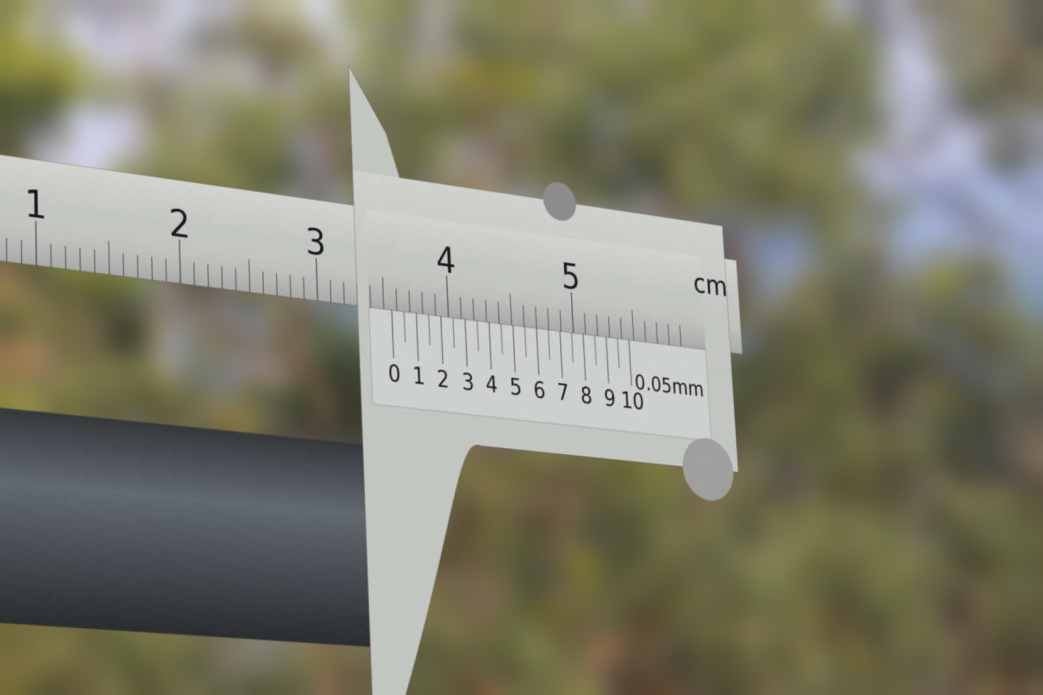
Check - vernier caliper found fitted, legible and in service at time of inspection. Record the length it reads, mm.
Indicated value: 35.6 mm
